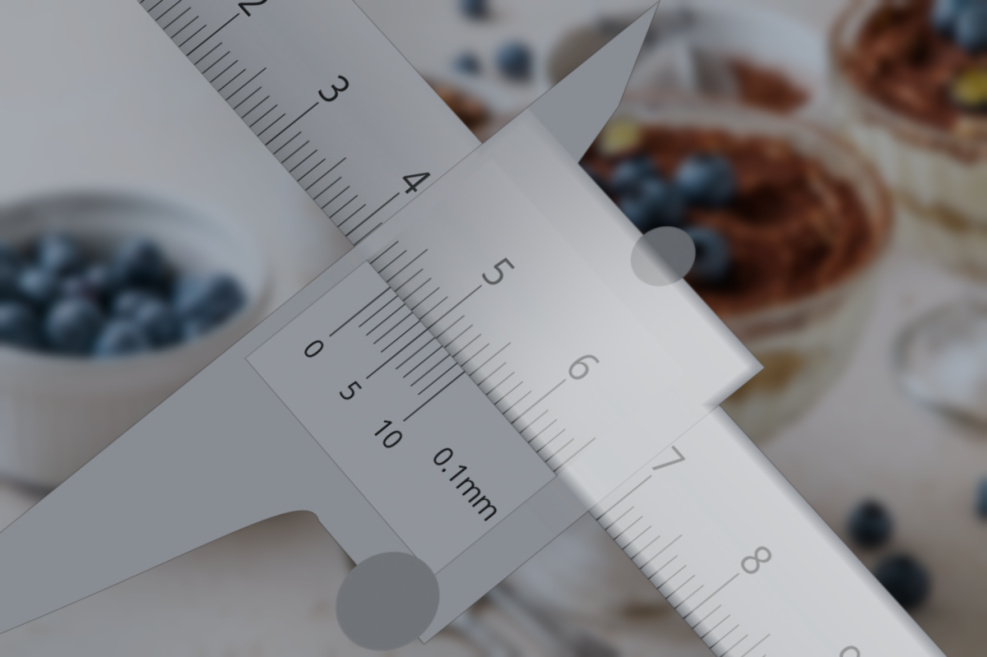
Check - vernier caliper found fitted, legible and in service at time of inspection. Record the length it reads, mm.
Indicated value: 45.5 mm
